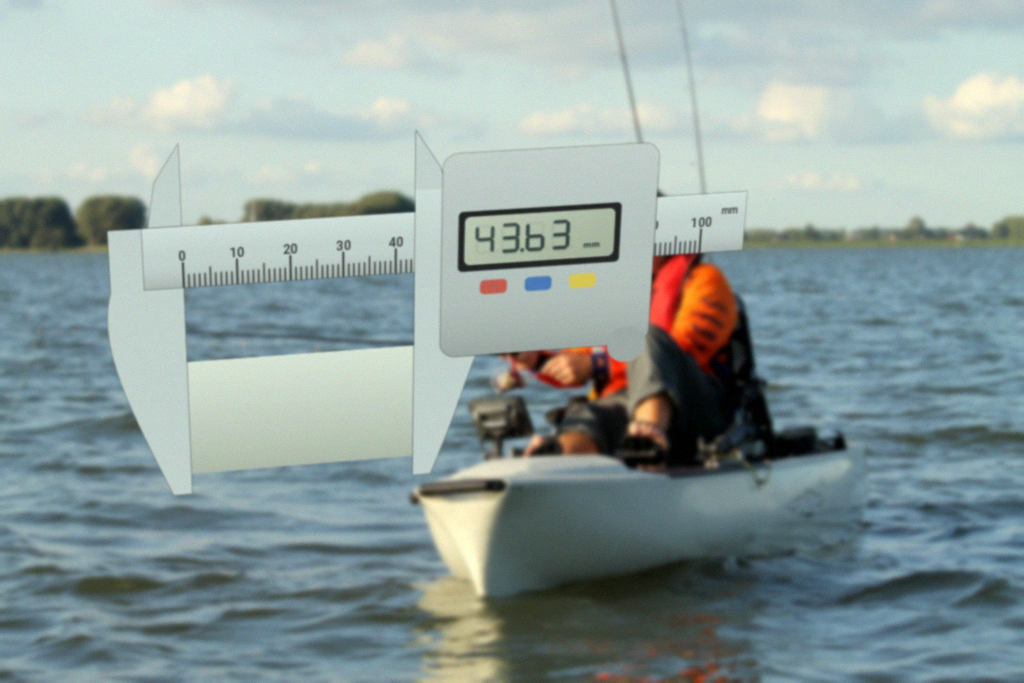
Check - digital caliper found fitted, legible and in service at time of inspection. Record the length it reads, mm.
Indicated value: 43.63 mm
